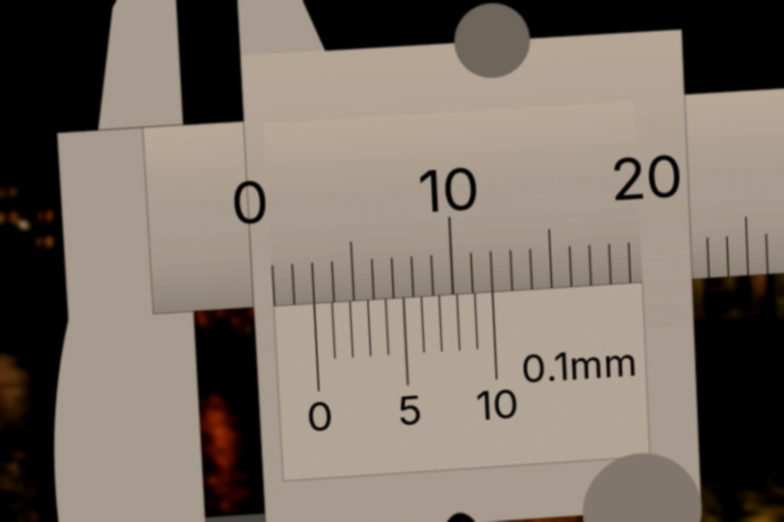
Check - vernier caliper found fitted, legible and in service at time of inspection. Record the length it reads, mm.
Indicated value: 3.0 mm
